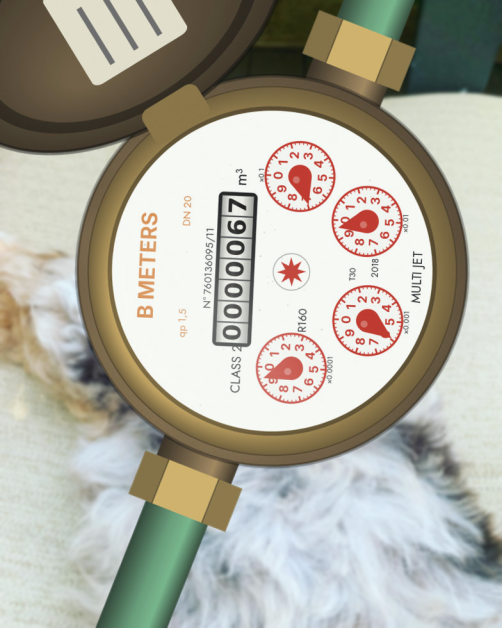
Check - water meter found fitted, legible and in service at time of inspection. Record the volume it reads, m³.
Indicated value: 67.6959 m³
